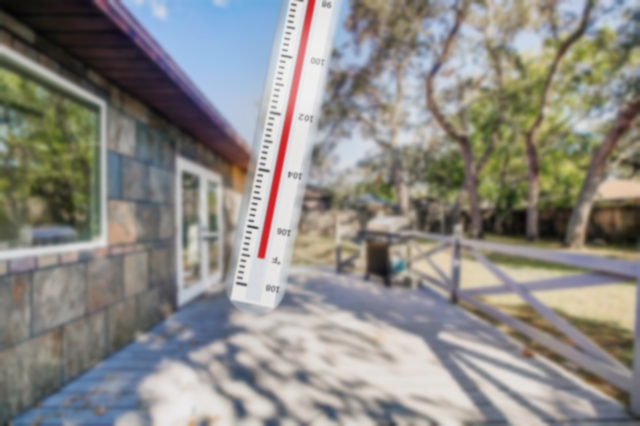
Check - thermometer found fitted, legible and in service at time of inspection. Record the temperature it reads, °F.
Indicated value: 107 °F
